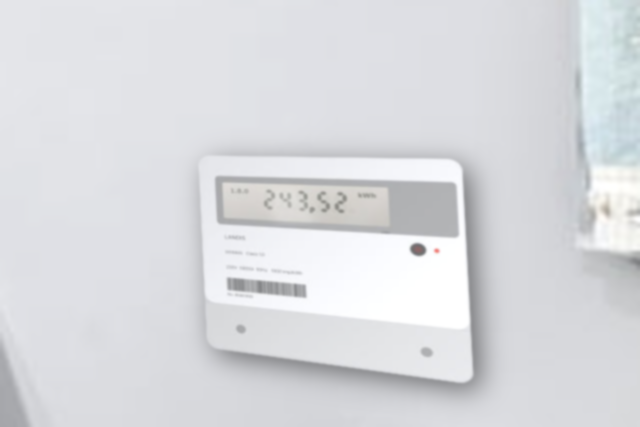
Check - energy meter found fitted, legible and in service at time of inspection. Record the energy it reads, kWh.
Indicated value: 243.52 kWh
